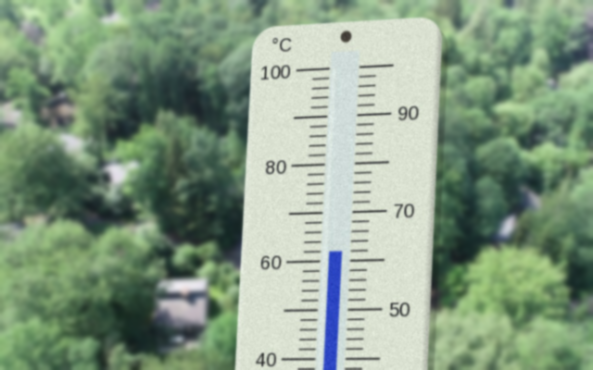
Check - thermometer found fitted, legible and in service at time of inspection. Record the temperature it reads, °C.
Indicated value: 62 °C
